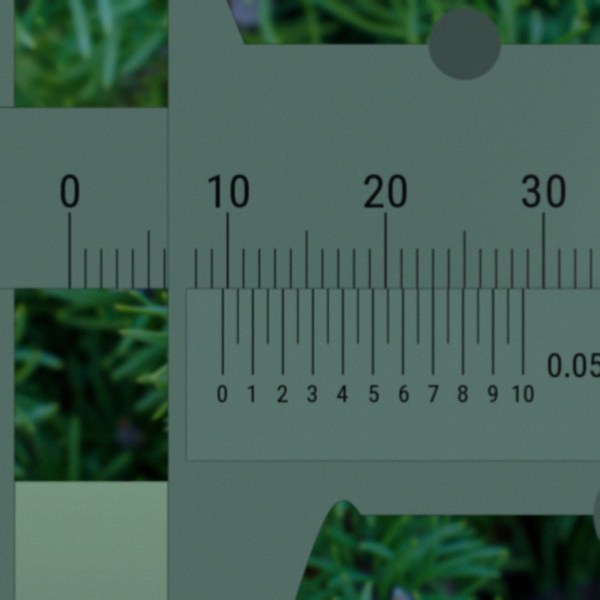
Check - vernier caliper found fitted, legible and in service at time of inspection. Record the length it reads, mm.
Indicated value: 9.7 mm
